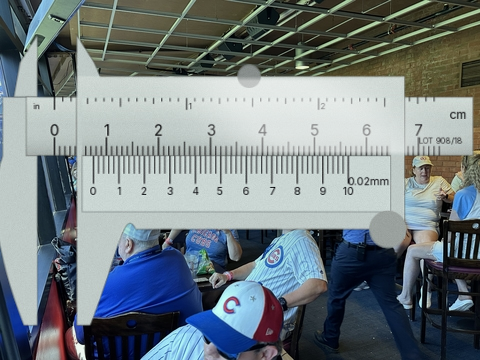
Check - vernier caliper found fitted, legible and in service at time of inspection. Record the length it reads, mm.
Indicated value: 7.5 mm
